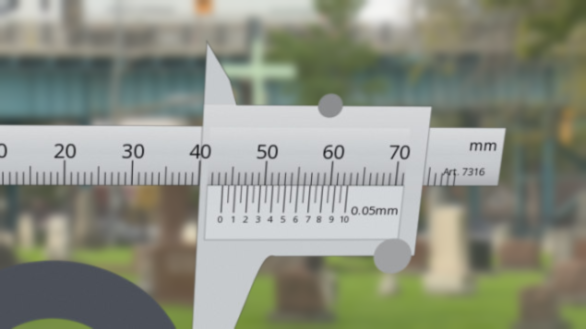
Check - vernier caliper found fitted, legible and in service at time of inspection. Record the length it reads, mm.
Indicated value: 43.6 mm
